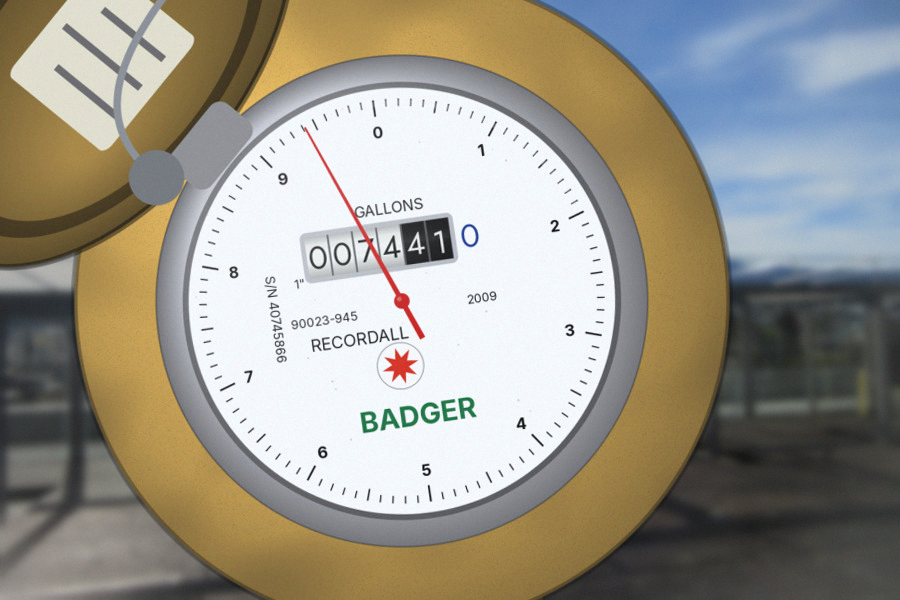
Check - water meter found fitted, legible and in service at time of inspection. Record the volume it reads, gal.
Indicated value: 74409.4 gal
